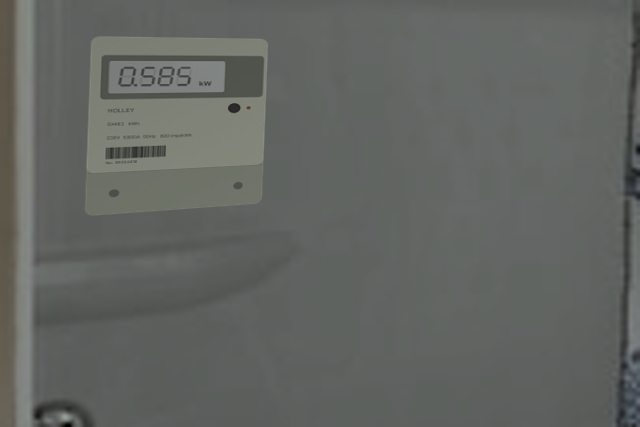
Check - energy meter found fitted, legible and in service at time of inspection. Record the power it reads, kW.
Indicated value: 0.585 kW
